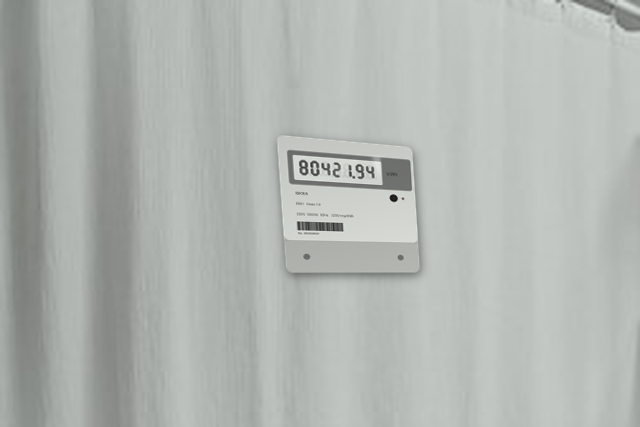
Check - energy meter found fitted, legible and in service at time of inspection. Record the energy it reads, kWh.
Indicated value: 80421.94 kWh
